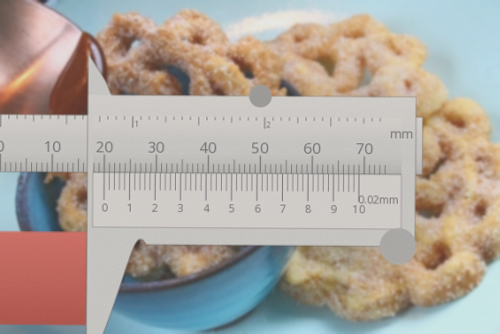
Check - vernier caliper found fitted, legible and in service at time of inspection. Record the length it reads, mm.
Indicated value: 20.0 mm
